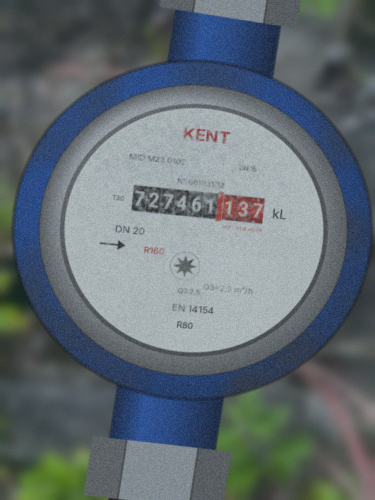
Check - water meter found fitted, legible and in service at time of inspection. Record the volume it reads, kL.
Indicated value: 727461.137 kL
